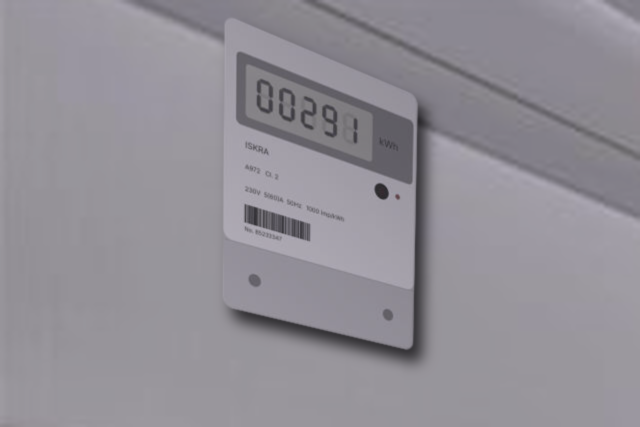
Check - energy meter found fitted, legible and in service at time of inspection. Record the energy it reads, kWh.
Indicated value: 291 kWh
